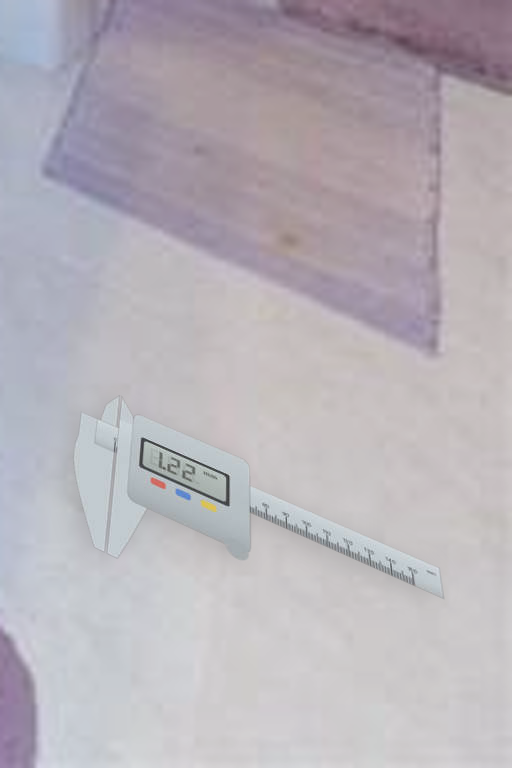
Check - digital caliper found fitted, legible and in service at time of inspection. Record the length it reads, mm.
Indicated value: 1.22 mm
